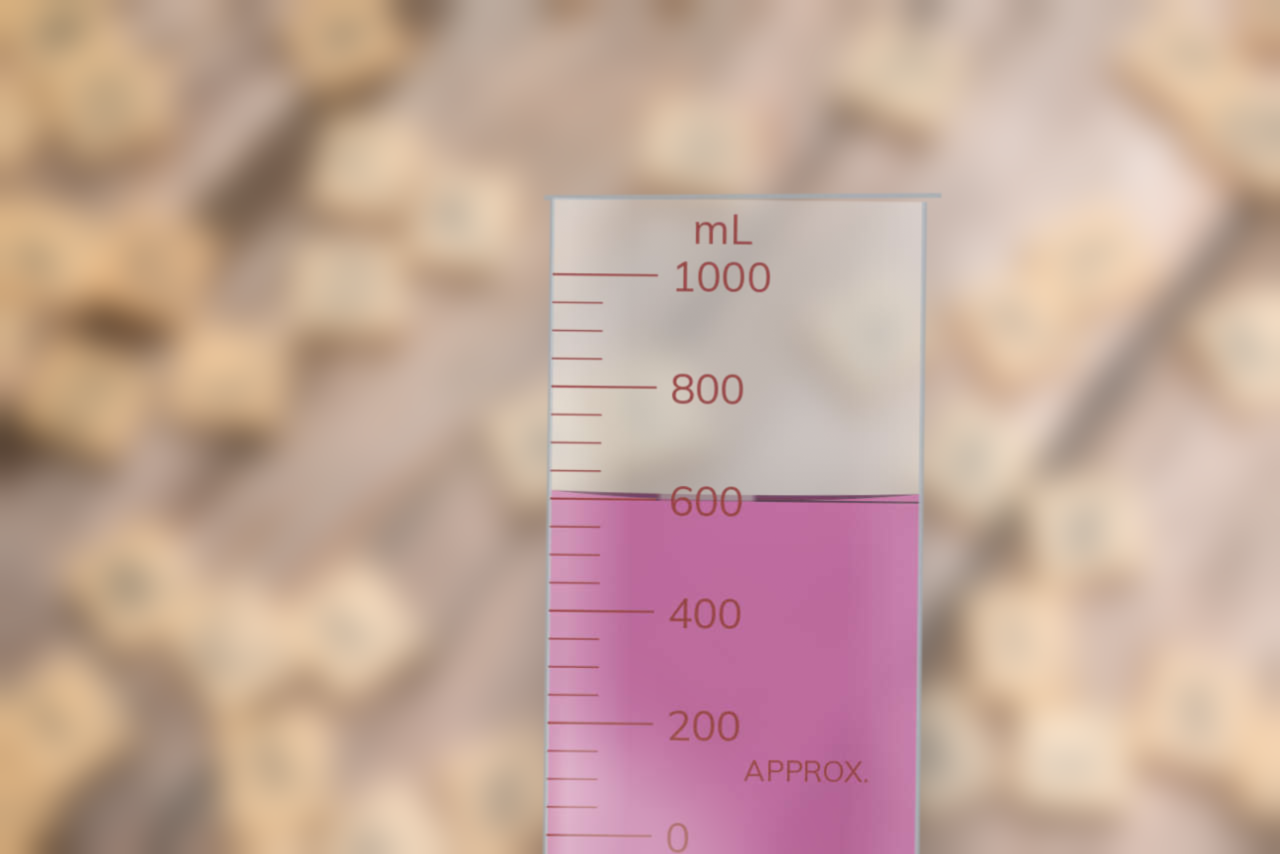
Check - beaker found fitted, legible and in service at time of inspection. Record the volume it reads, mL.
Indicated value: 600 mL
